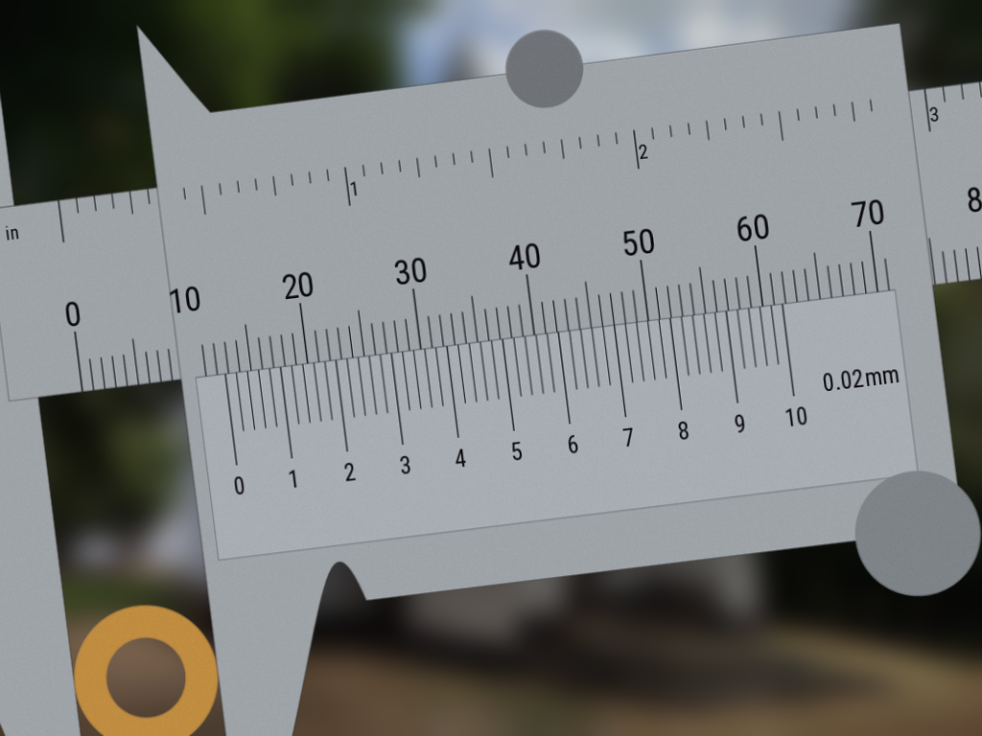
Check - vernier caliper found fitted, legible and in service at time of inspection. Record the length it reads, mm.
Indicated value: 12.7 mm
